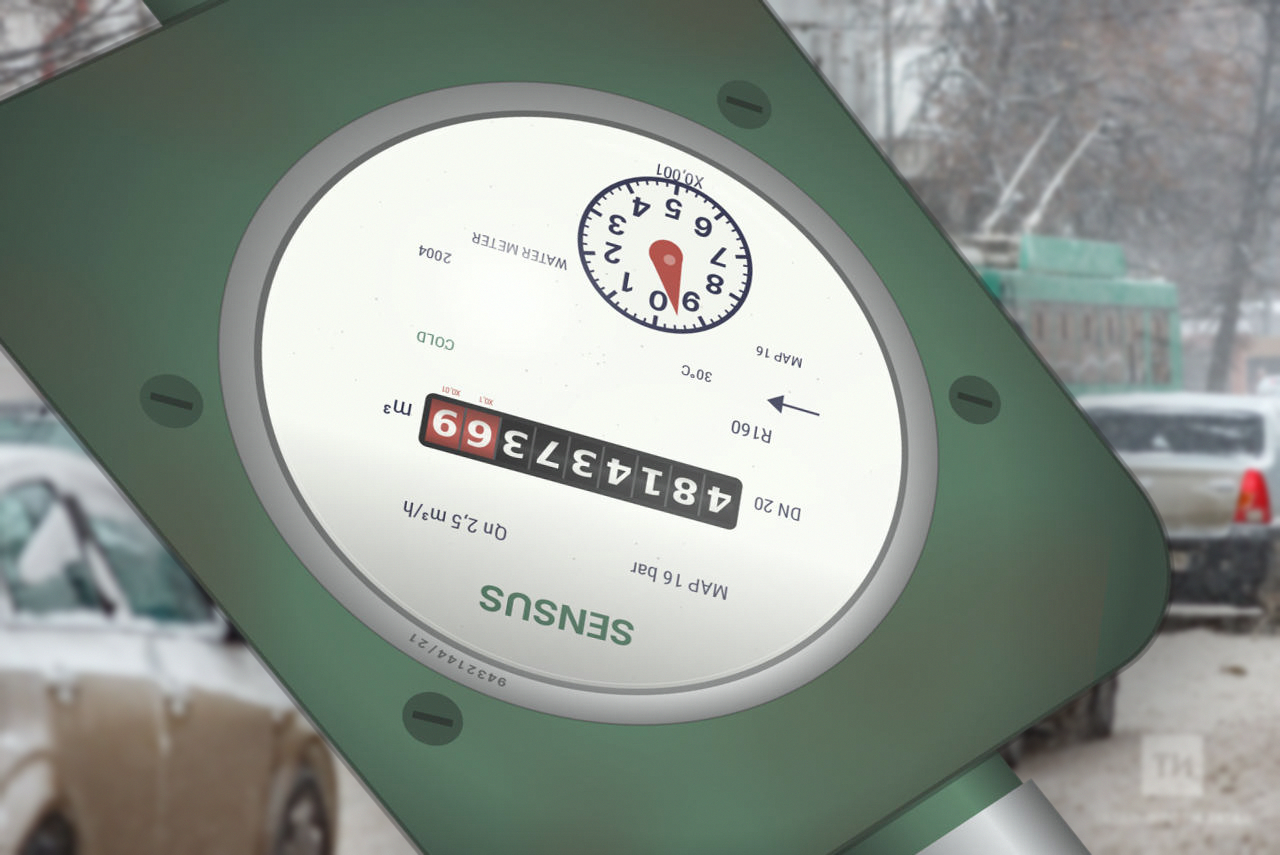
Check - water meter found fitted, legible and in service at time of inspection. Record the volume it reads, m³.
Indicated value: 4814373.689 m³
